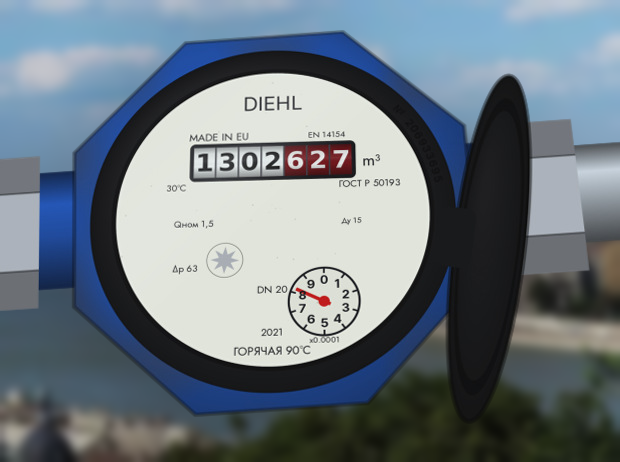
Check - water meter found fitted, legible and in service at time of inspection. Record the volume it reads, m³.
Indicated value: 1302.6278 m³
